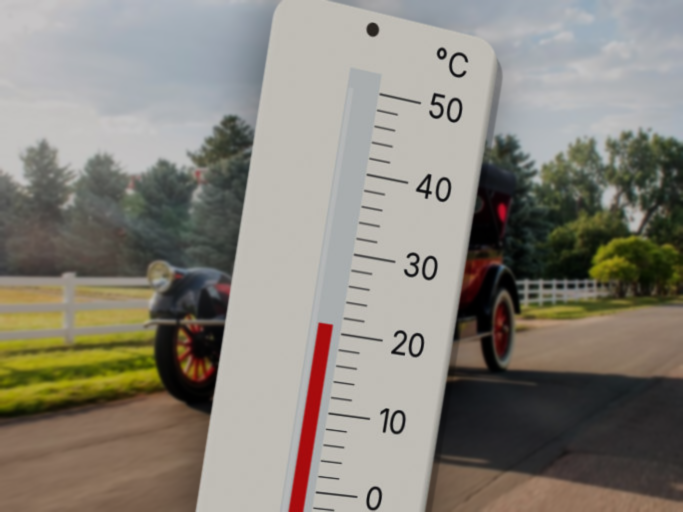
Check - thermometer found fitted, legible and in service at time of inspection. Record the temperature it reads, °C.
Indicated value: 21 °C
